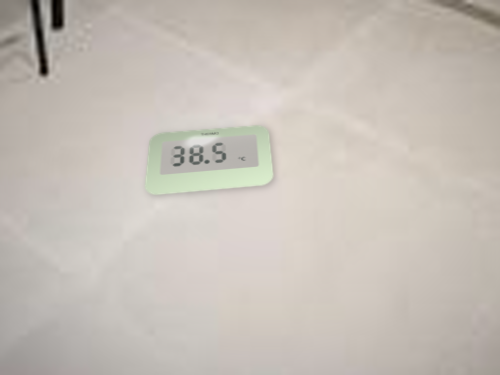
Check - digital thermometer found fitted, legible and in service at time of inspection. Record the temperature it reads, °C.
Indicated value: 38.5 °C
